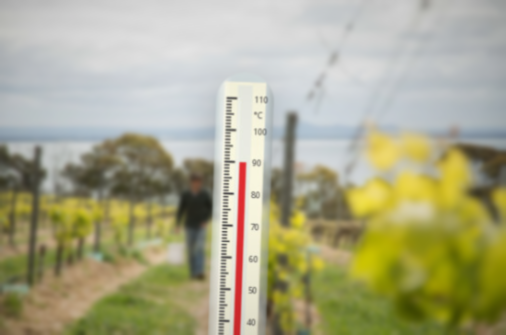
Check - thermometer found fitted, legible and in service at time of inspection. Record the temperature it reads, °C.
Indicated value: 90 °C
